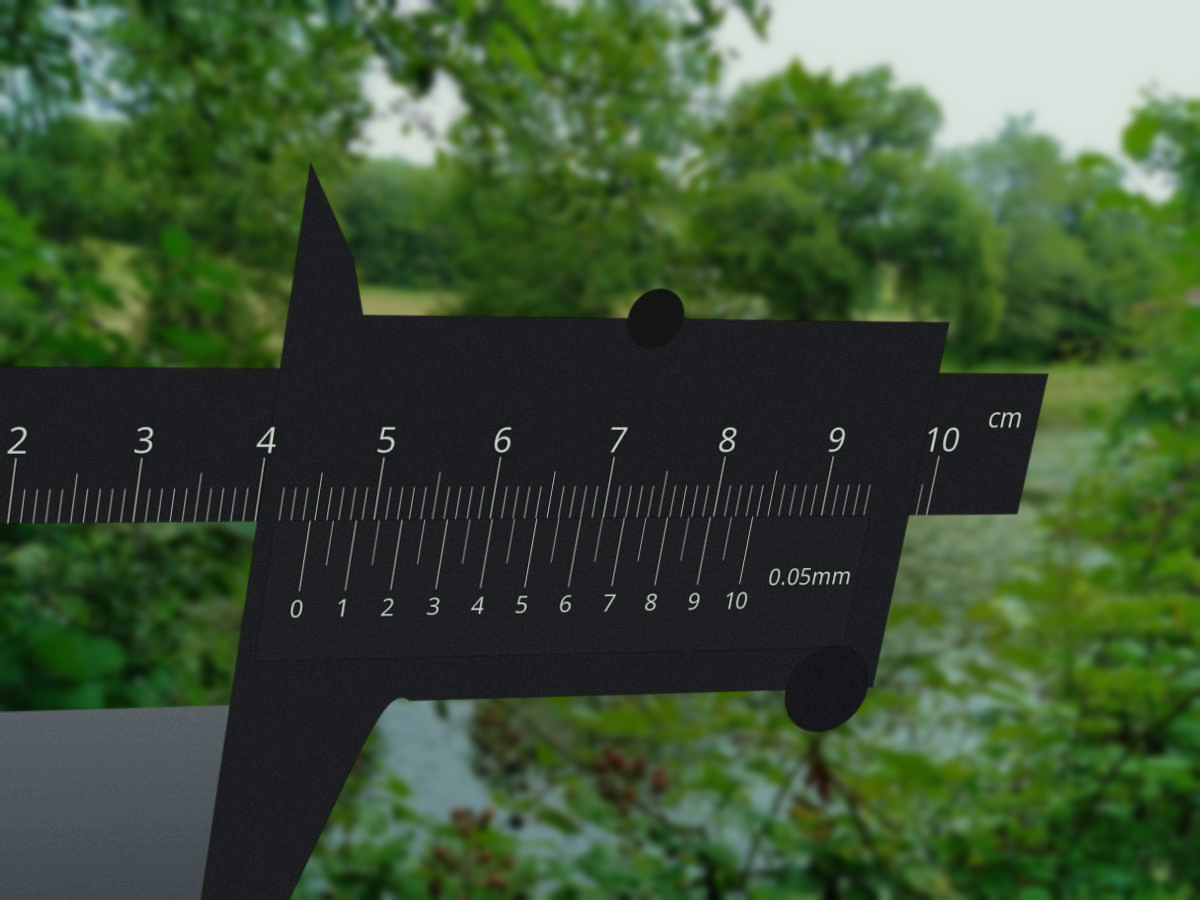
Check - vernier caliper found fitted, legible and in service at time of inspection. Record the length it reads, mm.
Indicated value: 44.6 mm
